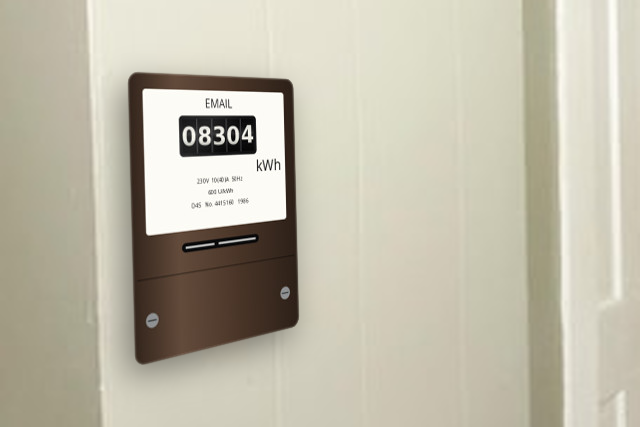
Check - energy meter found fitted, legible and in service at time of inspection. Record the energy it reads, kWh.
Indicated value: 8304 kWh
